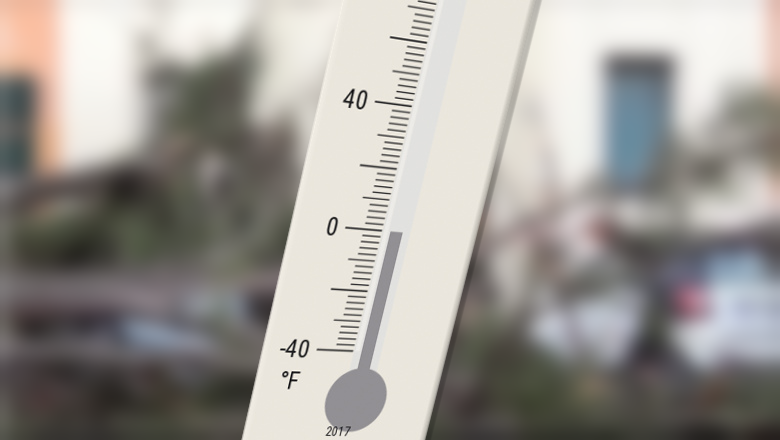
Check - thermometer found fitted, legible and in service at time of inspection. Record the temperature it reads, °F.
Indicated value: 0 °F
